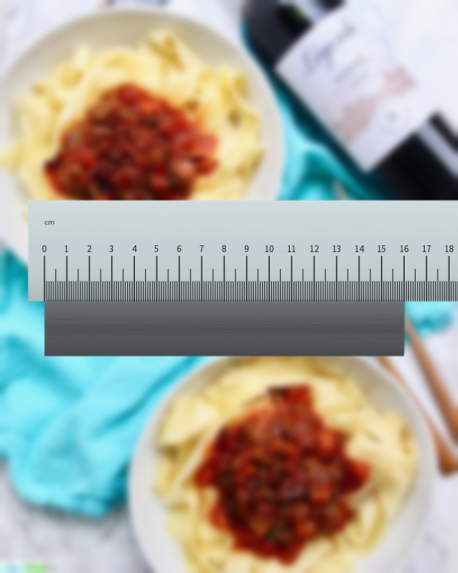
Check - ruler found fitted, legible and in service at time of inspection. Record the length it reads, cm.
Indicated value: 16 cm
